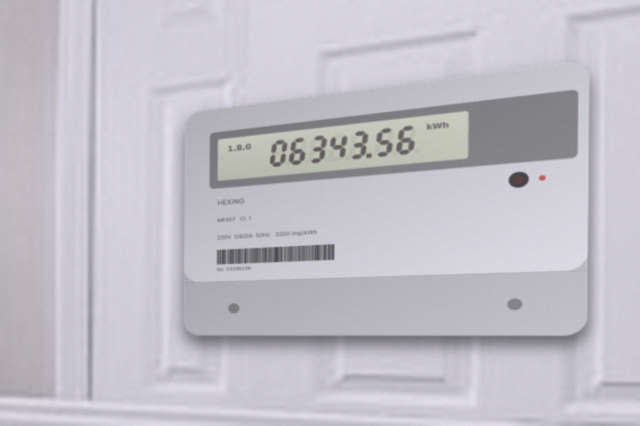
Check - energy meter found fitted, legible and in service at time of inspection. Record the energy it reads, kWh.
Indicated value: 6343.56 kWh
